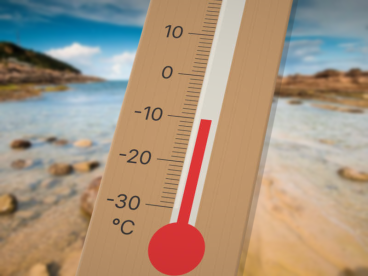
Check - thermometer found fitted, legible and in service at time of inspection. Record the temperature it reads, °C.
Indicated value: -10 °C
